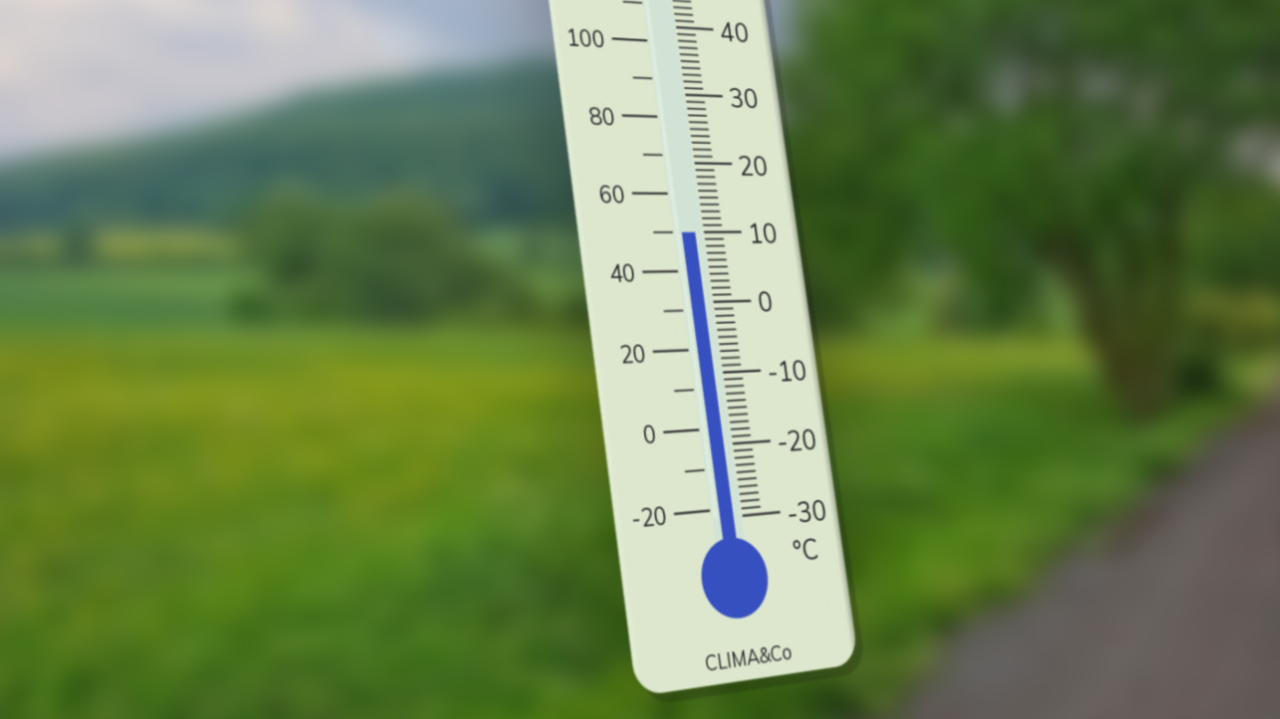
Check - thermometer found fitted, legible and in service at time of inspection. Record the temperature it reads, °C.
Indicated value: 10 °C
